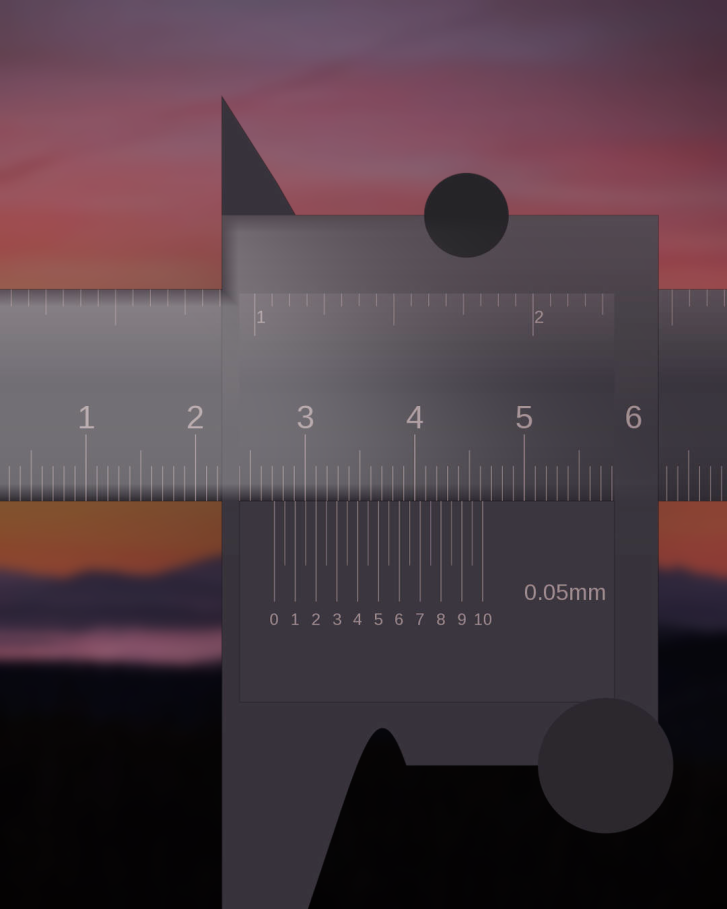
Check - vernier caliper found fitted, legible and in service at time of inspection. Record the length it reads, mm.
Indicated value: 27.2 mm
